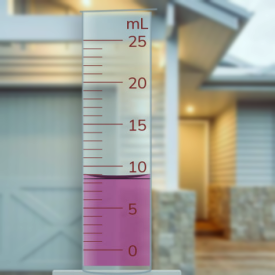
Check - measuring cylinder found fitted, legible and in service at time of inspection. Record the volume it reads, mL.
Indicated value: 8.5 mL
